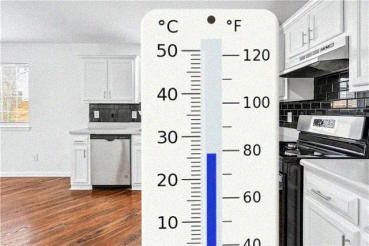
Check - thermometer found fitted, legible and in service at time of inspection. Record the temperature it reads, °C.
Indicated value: 26 °C
